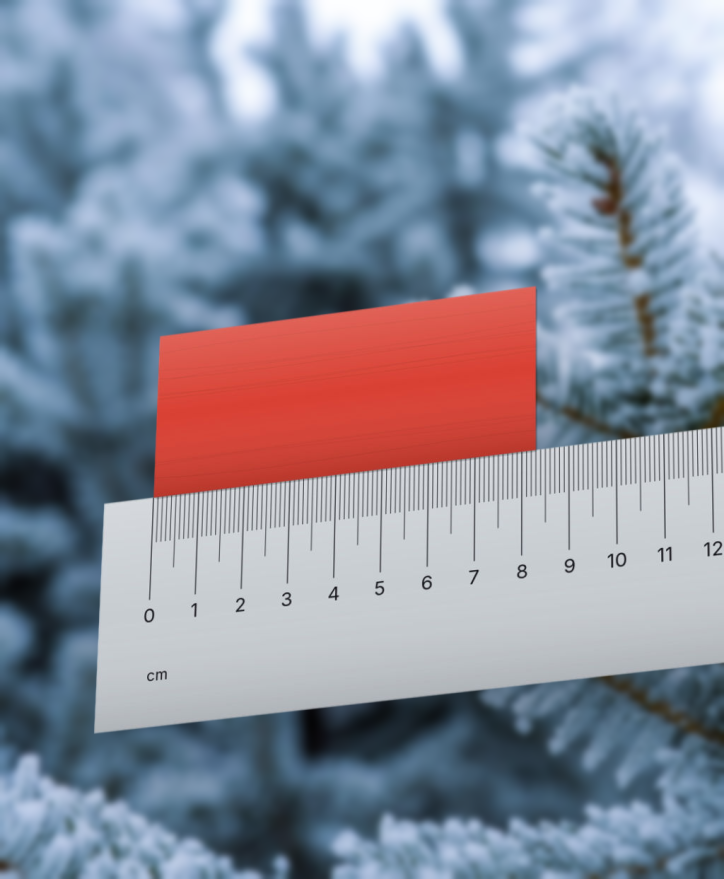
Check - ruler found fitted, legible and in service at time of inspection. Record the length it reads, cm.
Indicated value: 8.3 cm
